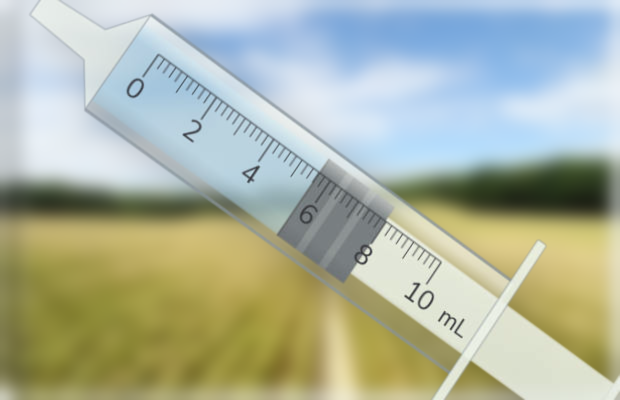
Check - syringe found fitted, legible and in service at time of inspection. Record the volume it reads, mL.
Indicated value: 5.6 mL
